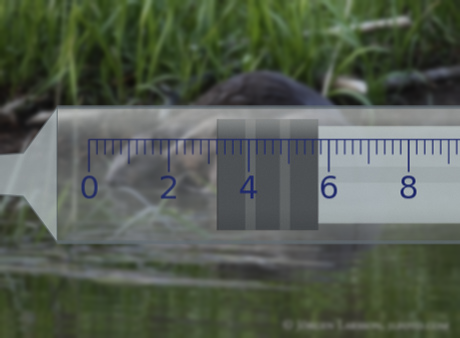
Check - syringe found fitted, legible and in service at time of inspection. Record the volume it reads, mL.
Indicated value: 3.2 mL
